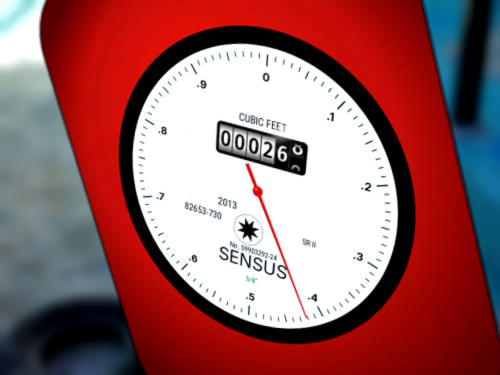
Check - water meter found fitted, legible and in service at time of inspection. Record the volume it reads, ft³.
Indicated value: 268.42 ft³
